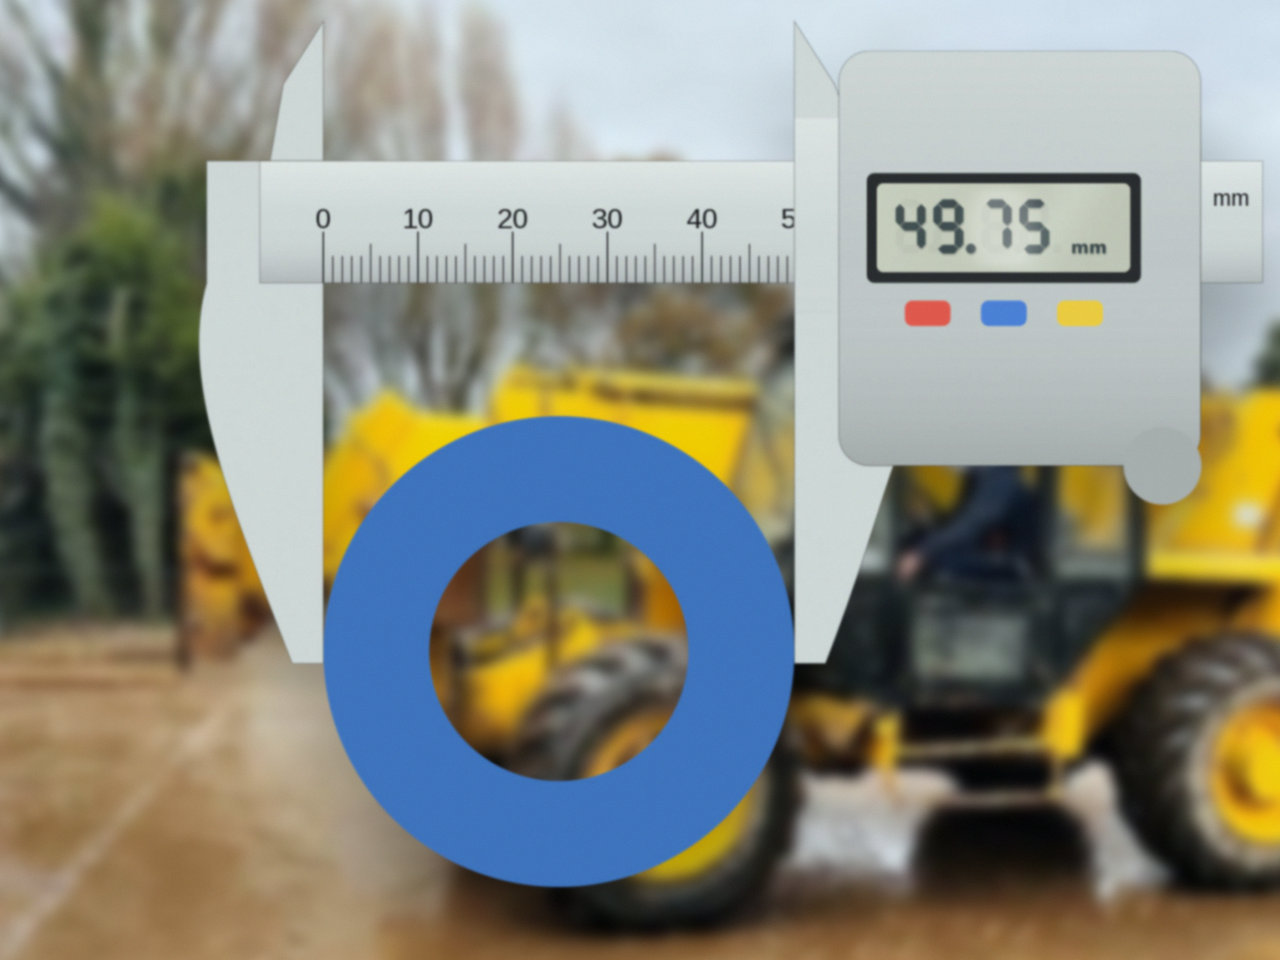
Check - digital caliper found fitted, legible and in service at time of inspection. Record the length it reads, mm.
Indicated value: 49.75 mm
